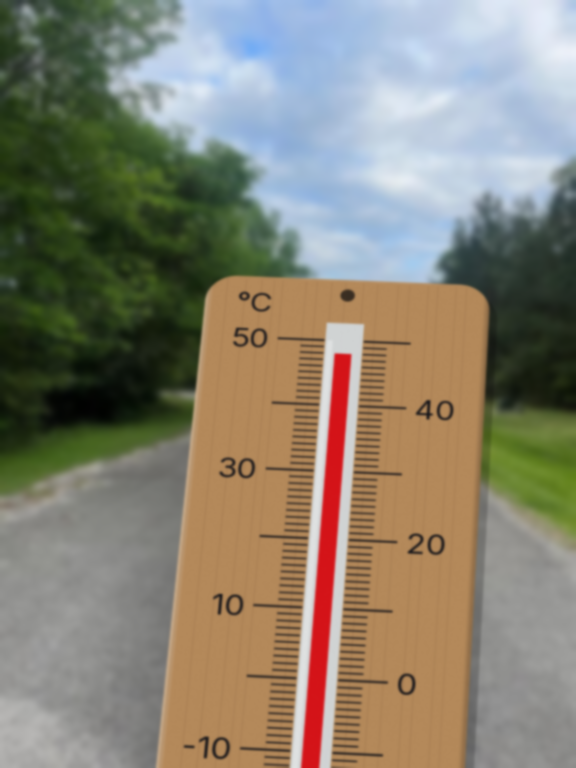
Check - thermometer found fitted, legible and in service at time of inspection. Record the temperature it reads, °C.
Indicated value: 48 °C
